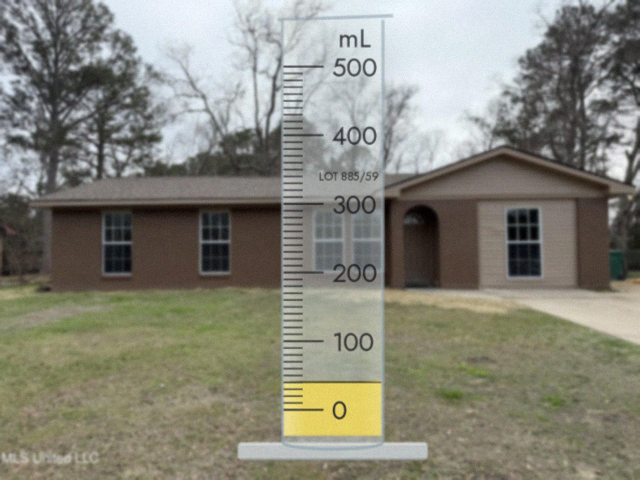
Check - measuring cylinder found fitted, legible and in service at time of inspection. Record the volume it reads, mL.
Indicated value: 40 mL
